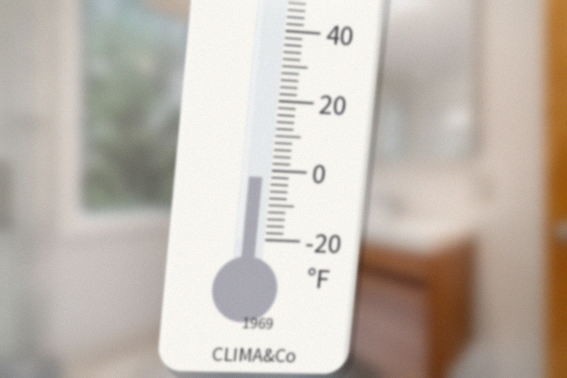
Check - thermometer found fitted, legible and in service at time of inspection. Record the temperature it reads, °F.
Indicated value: -2 °F
